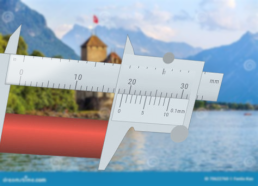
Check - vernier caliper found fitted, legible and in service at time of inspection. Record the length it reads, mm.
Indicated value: 18.8 mm
